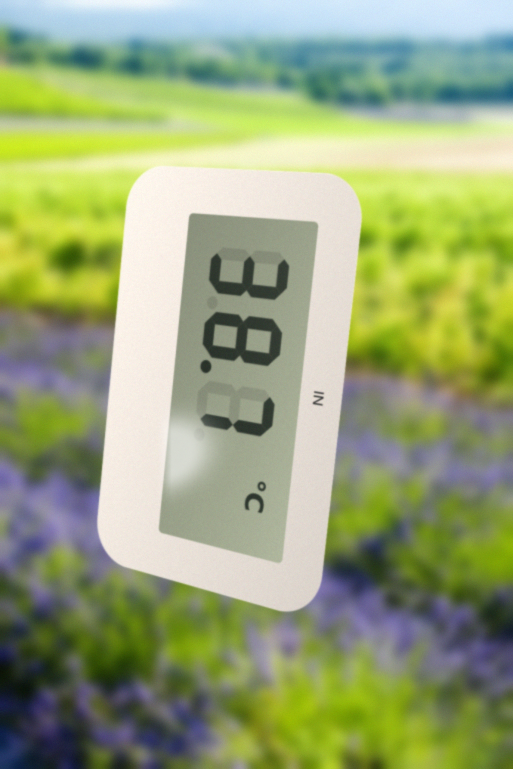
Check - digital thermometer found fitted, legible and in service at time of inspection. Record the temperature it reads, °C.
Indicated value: 38.7 °C
